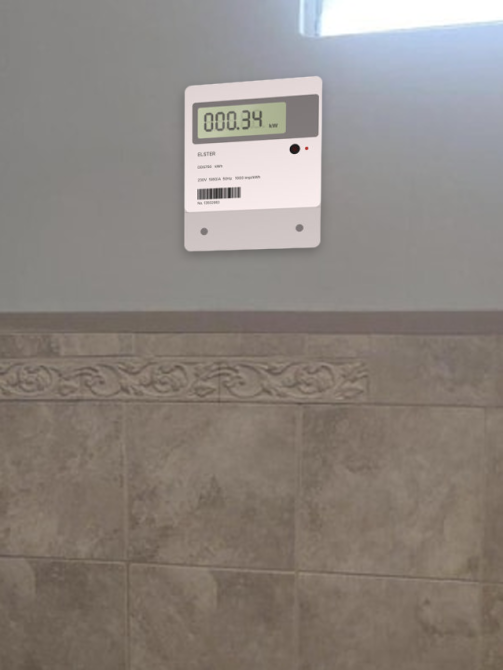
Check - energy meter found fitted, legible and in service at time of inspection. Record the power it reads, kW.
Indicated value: 0.34 kW
